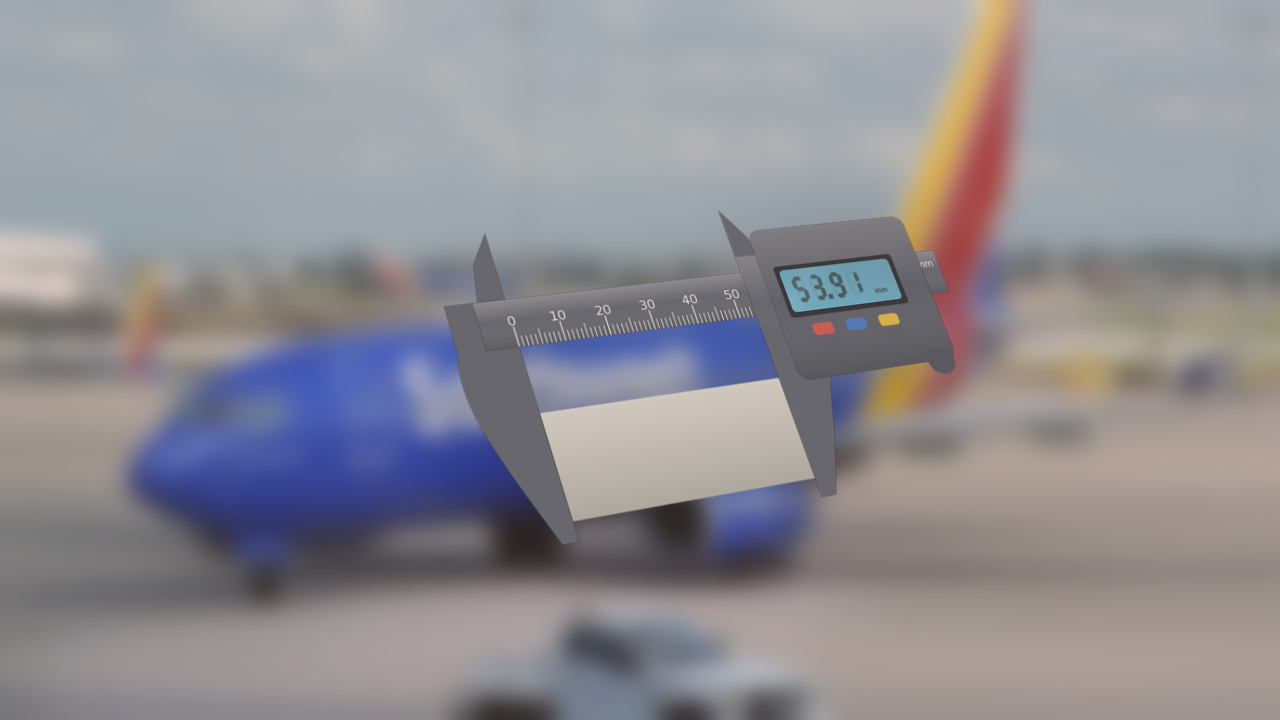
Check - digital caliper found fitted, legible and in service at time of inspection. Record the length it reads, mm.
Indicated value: 53.91 mm
